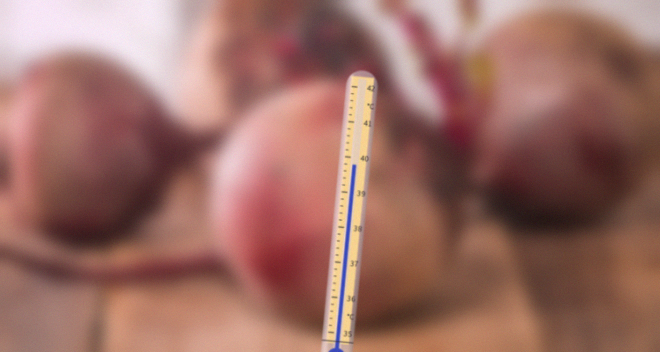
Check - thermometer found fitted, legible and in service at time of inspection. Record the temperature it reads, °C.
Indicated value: 39.8 °C
